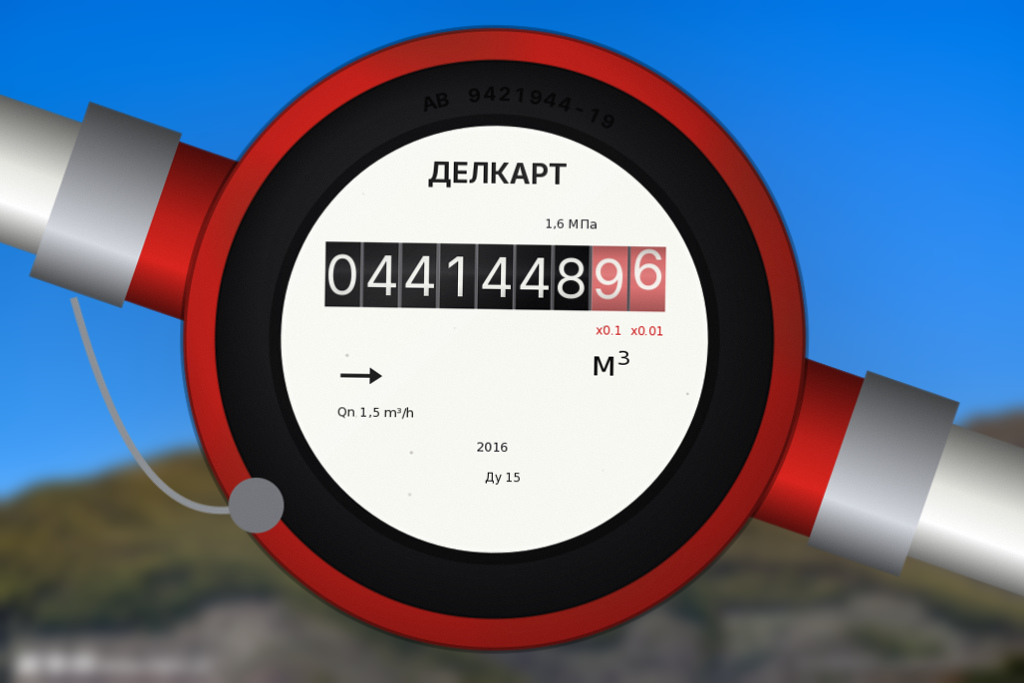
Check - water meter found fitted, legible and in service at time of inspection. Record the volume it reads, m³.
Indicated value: 441448.96 m³
